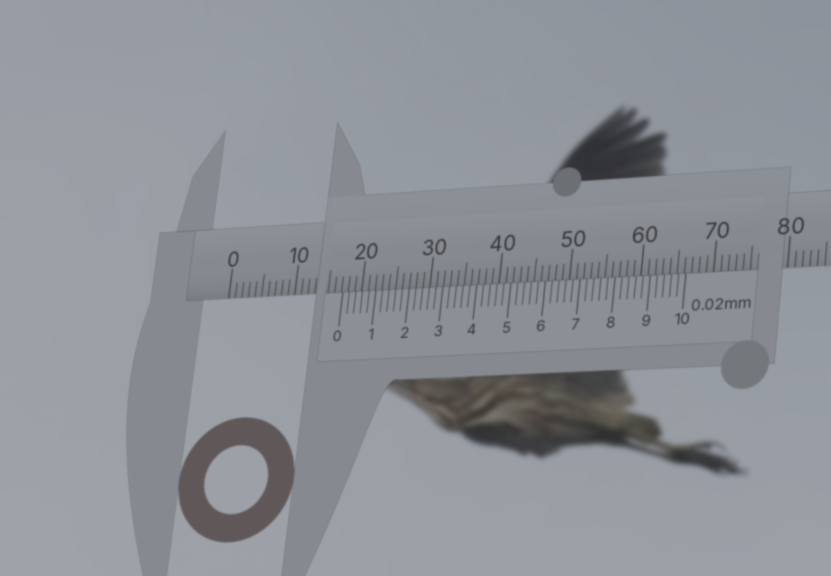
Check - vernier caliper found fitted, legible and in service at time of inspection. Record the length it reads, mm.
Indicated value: 17.2 mm
